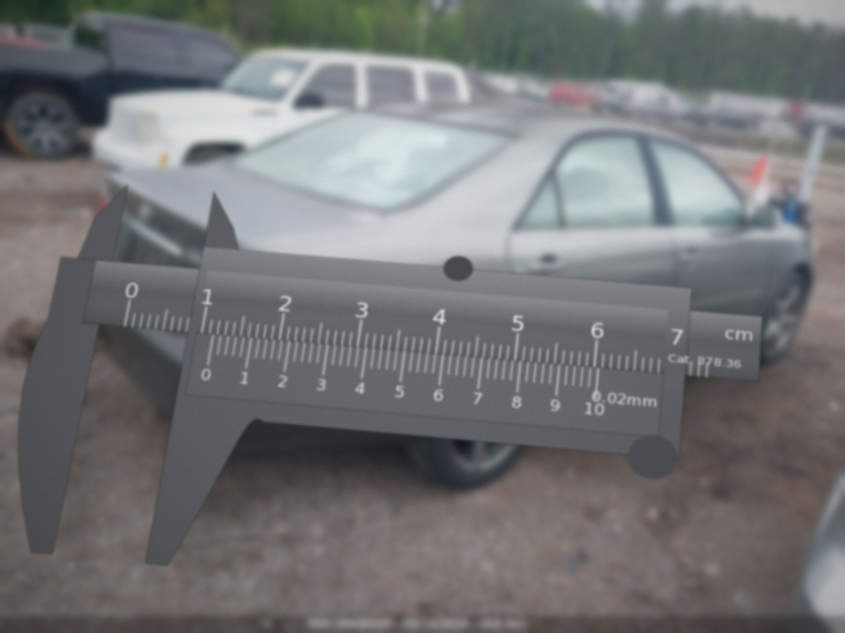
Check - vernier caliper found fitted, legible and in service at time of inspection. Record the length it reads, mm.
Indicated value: 11.5 mm
